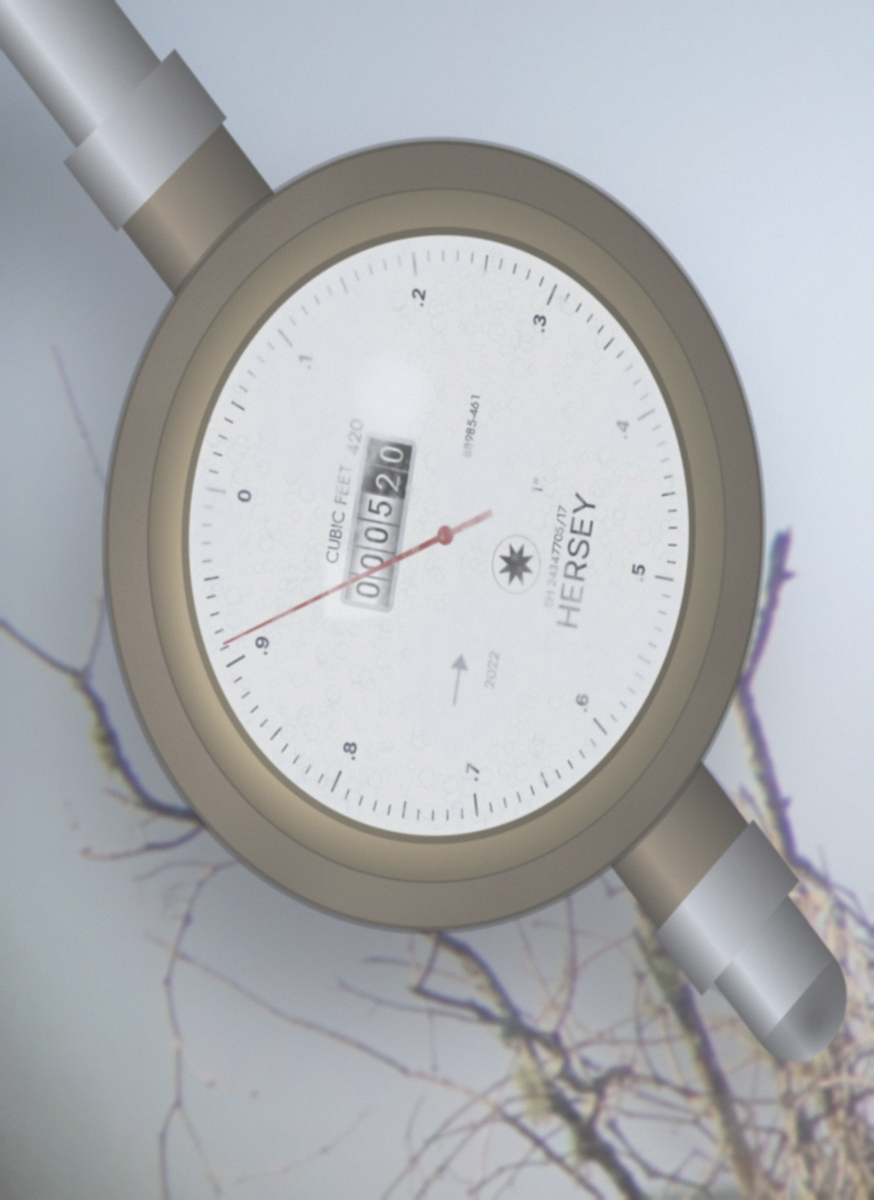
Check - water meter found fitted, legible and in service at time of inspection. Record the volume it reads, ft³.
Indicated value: 519.91 ft³
